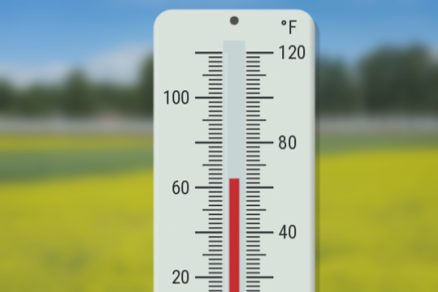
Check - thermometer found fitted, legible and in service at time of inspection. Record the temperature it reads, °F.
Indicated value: 64 °F
